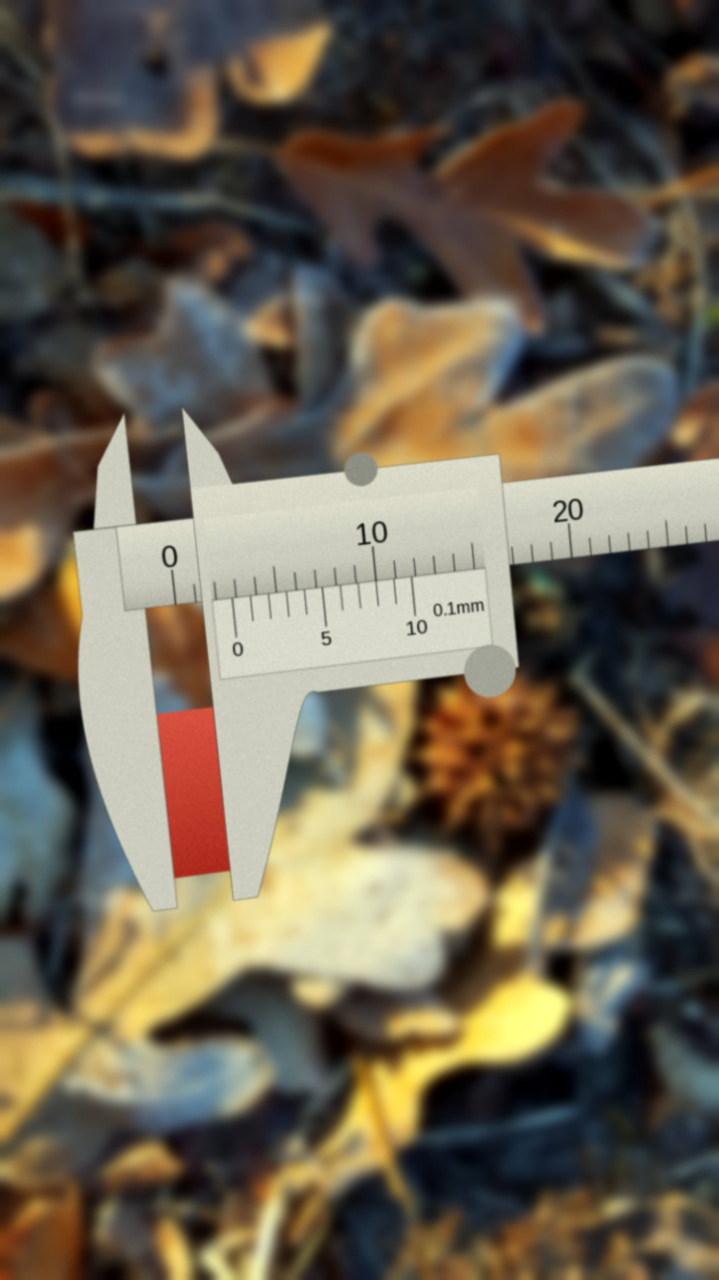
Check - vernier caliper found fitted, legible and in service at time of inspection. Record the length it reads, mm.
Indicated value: 2.8 mm
